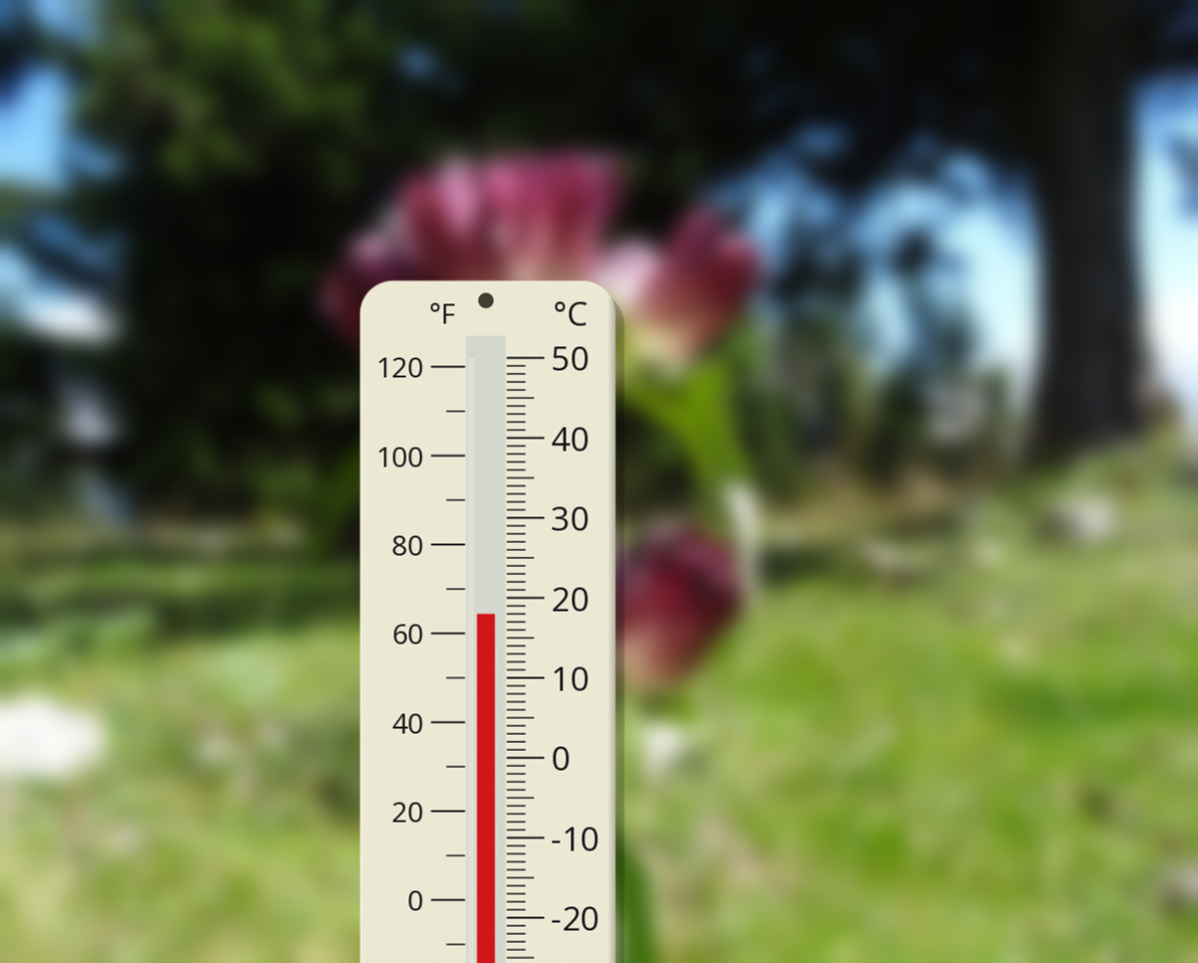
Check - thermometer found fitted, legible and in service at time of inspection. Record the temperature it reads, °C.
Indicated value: 18 °C
